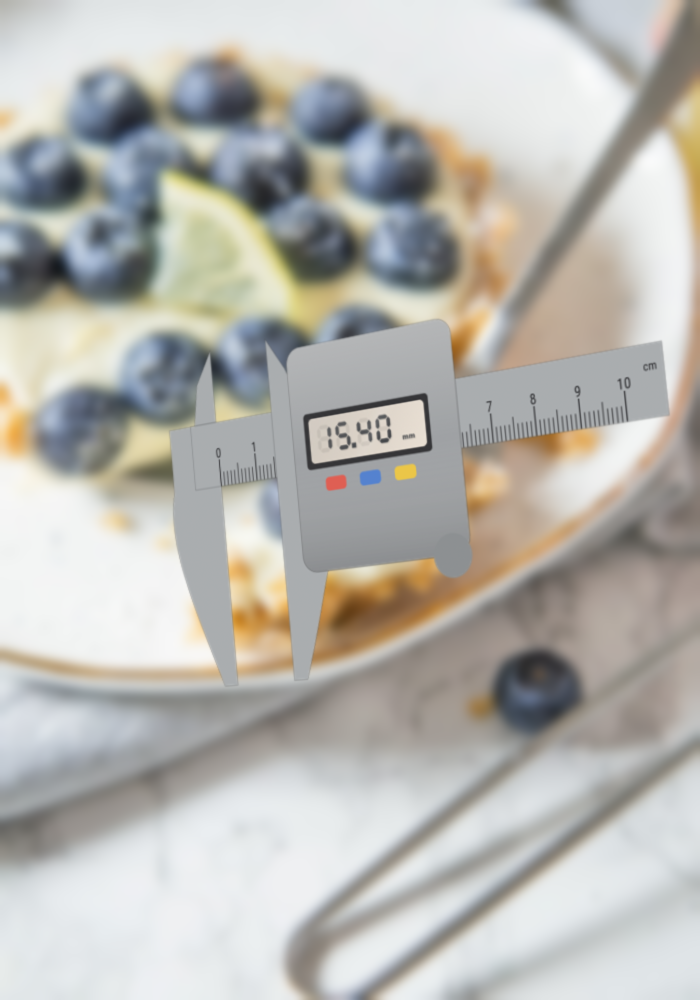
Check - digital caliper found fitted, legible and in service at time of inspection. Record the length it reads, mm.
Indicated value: 15.40 mm
